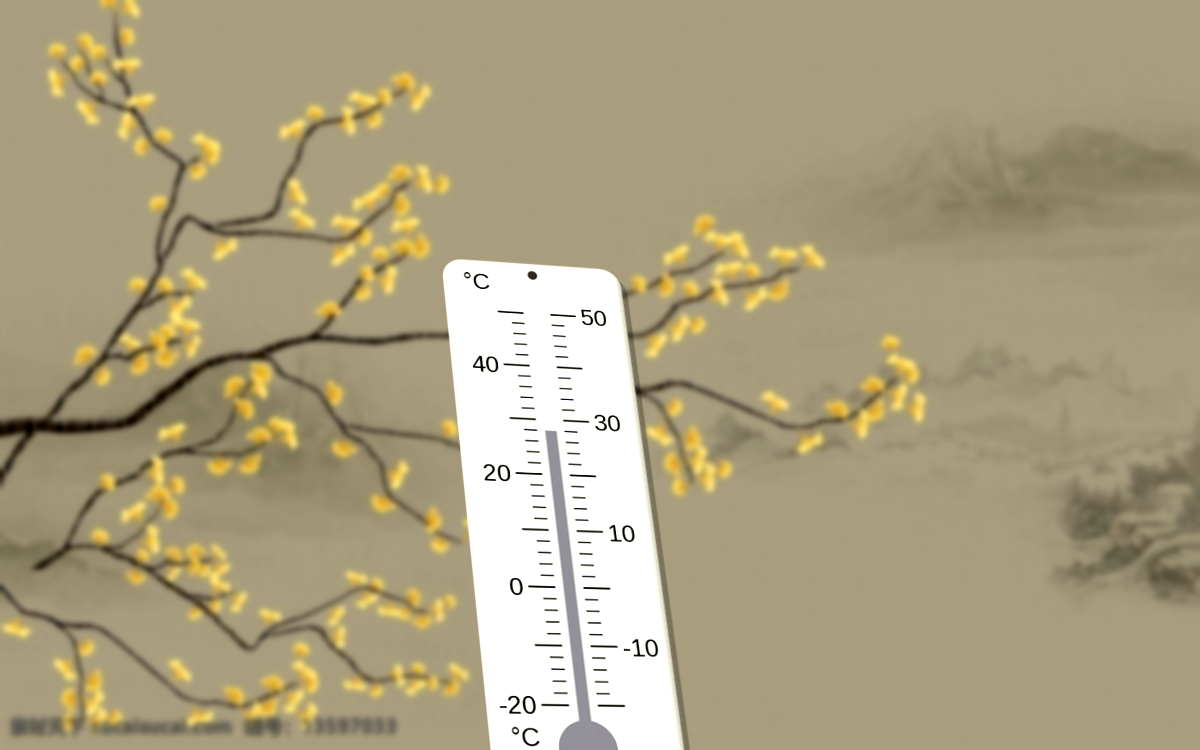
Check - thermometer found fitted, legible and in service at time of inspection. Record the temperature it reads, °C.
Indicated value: 28 °C
